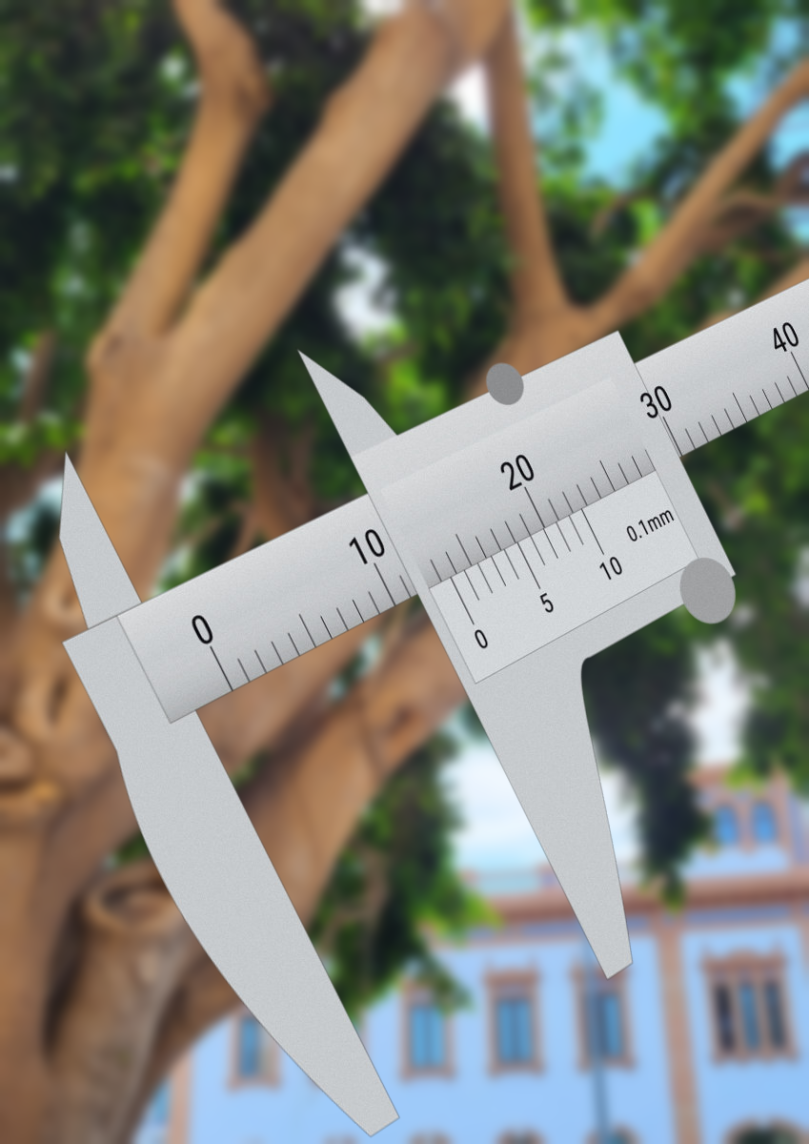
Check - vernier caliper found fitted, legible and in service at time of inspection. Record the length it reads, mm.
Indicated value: 13.6 mm
